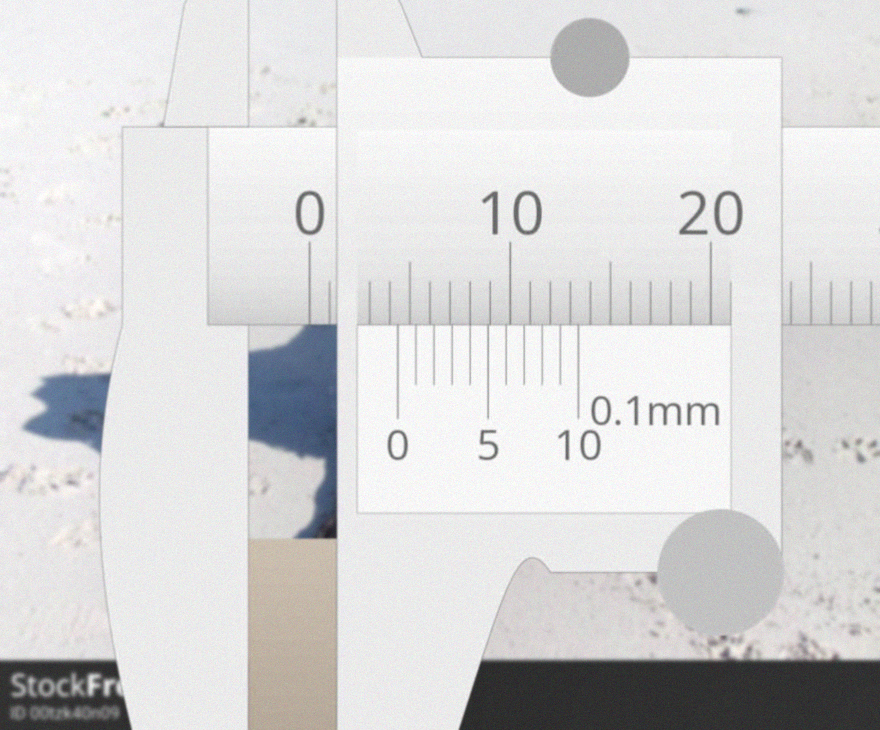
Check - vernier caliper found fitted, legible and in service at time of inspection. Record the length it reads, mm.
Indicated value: 4.4 mm
